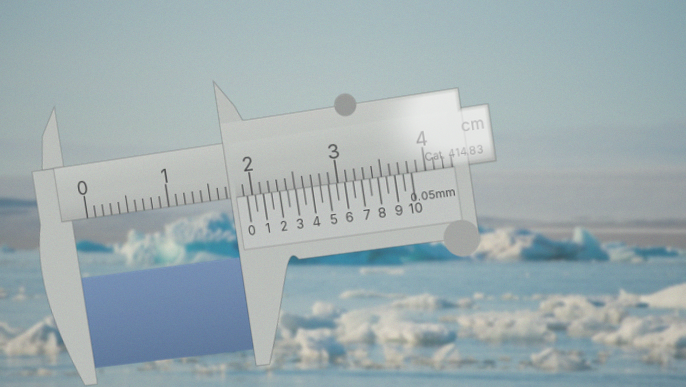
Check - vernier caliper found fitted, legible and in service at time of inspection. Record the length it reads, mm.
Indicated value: 19.4 mm
